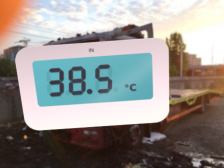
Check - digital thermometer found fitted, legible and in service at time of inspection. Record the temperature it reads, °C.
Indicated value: 38.5 °C
